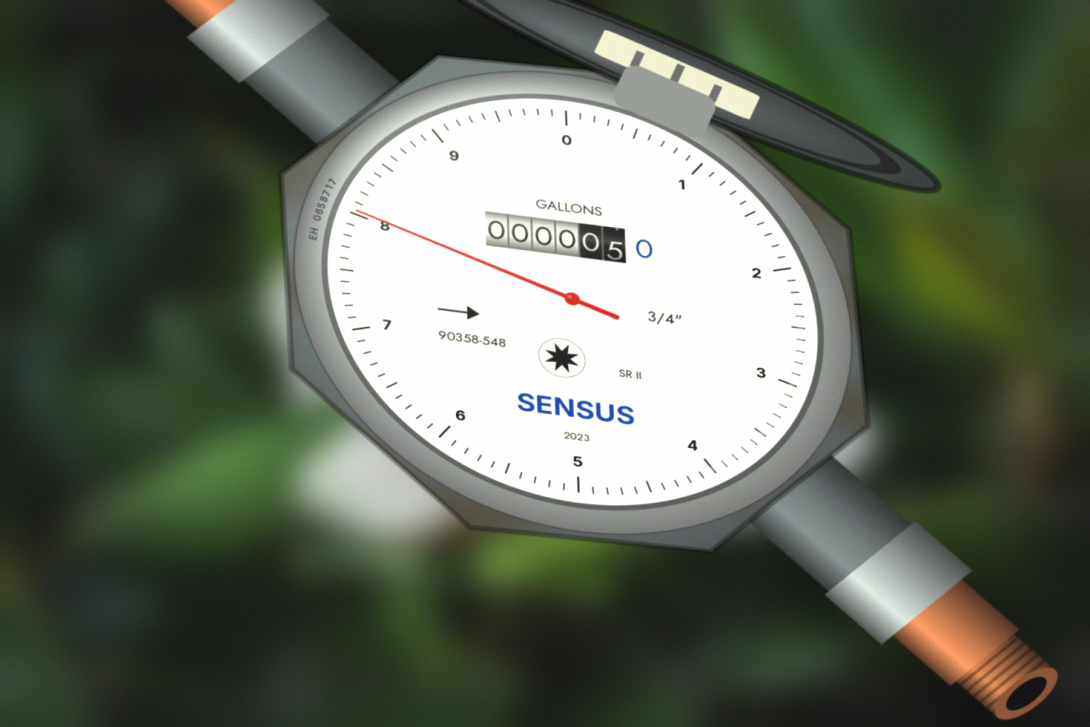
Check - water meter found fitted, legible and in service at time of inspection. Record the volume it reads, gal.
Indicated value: 48.0 gal
